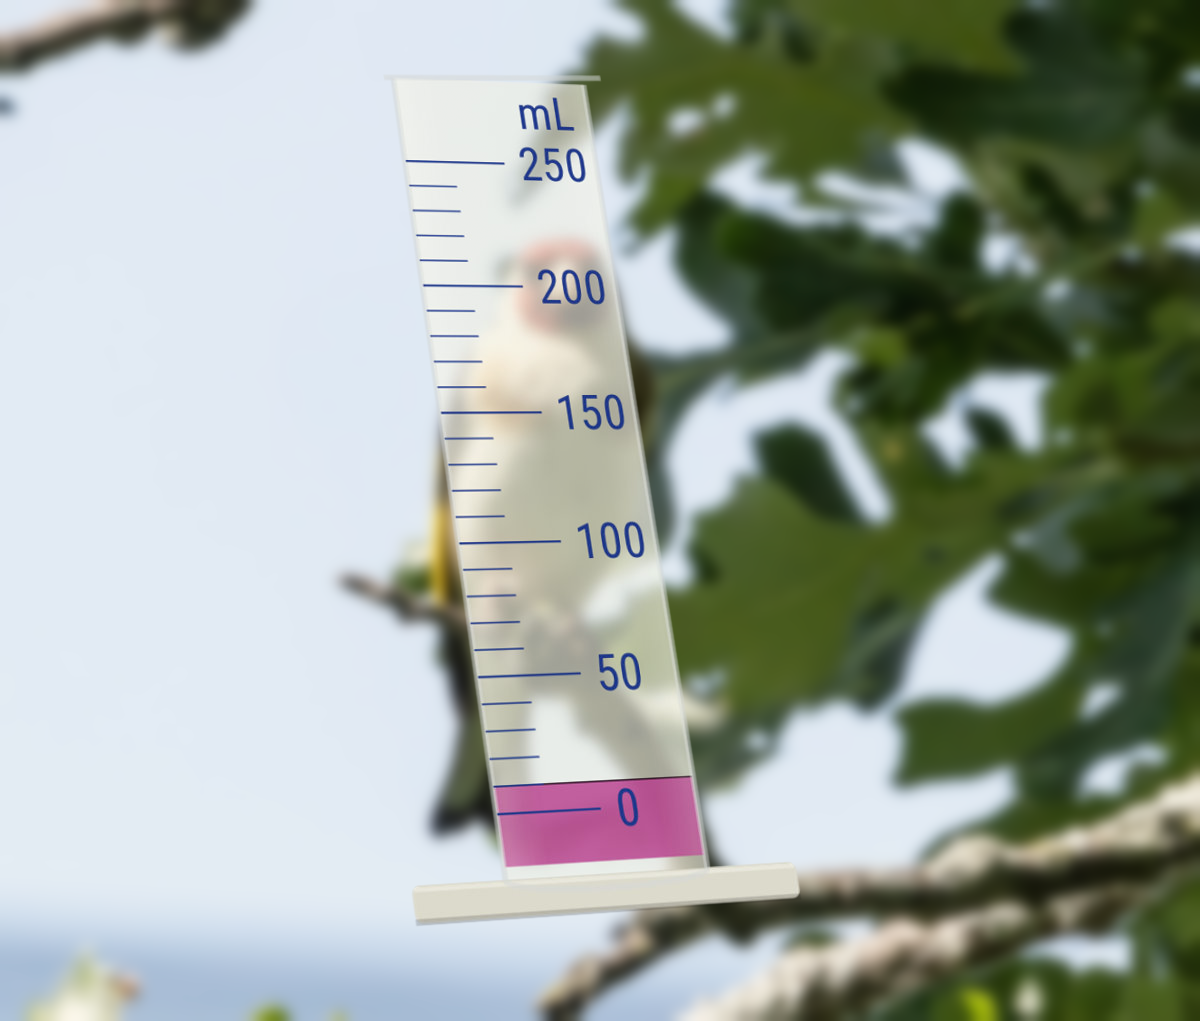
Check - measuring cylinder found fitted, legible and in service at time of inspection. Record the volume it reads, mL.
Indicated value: 10 mL
